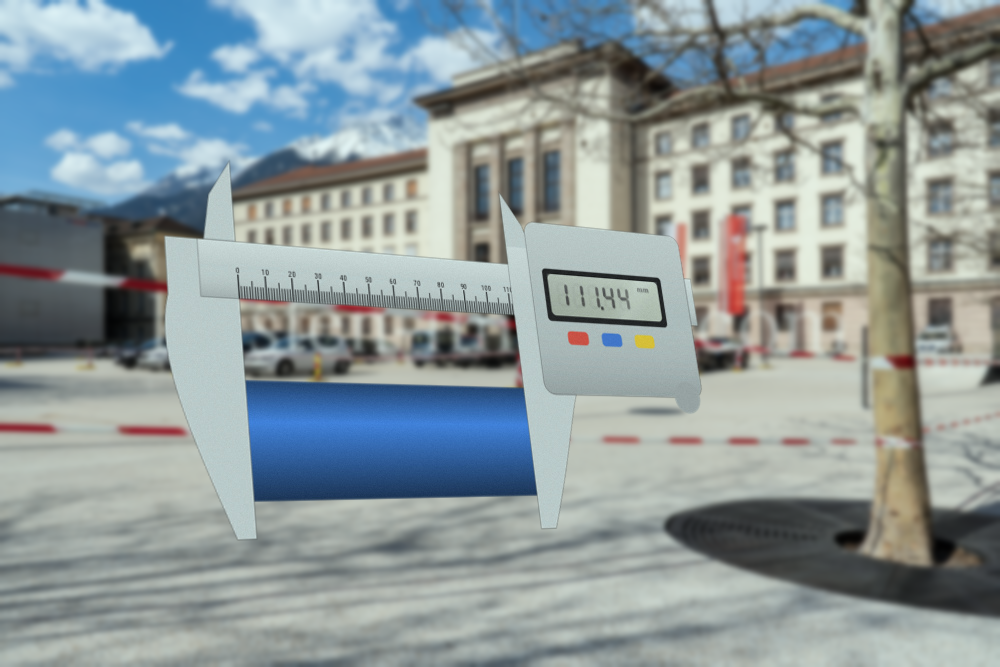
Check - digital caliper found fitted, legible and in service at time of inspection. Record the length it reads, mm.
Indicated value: 111.44 mm
